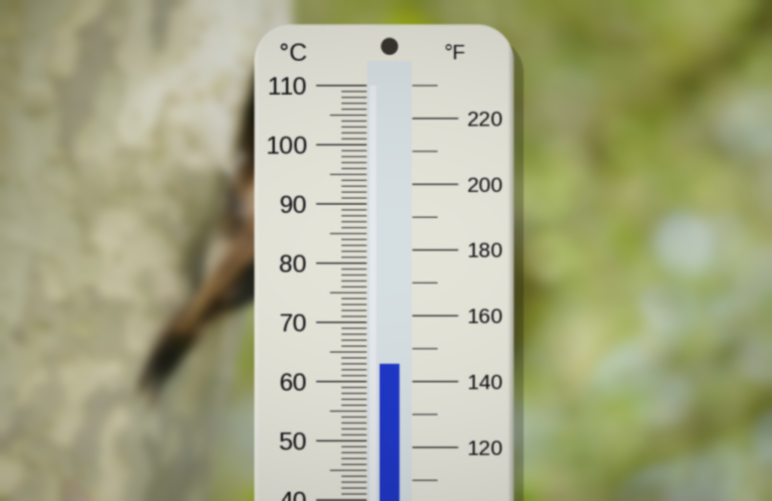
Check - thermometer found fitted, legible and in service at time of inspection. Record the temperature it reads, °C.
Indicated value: 63 °C
